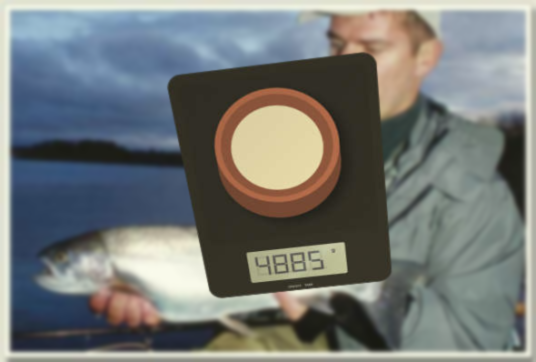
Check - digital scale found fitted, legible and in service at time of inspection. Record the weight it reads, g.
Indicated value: 4885 g
